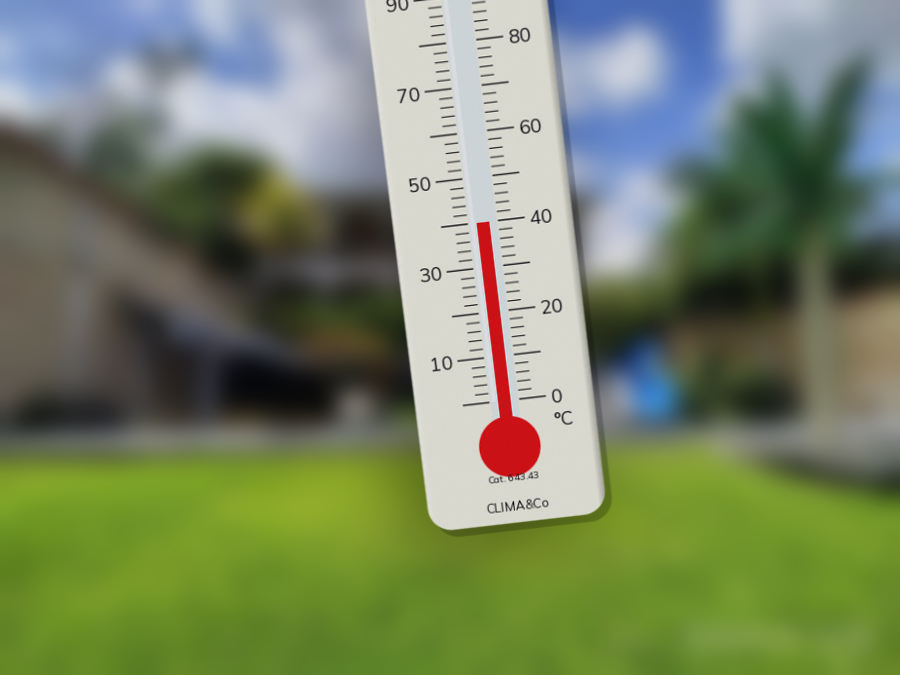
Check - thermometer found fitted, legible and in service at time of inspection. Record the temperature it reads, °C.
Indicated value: 40 °C
